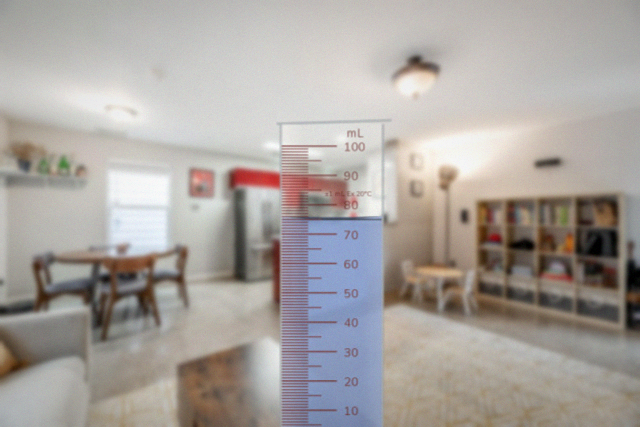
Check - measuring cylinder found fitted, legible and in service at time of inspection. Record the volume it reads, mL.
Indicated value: 75 mL
